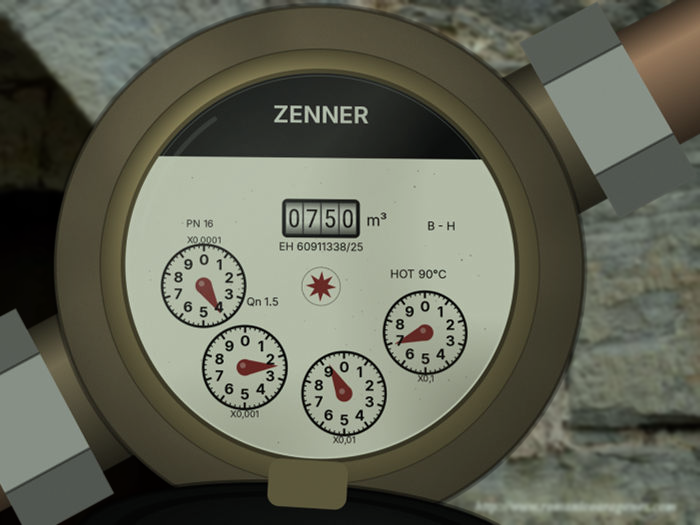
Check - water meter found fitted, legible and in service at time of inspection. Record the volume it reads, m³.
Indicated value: 750.6924 m³
